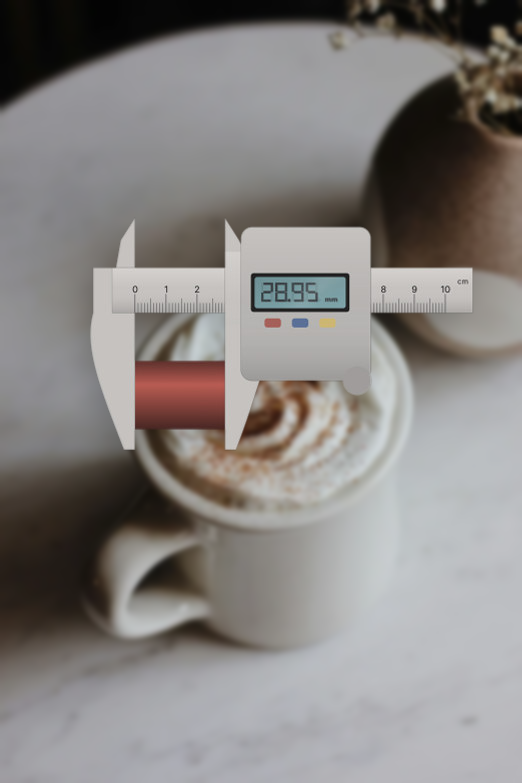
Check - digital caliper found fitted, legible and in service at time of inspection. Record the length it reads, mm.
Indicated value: 28.95 mm
